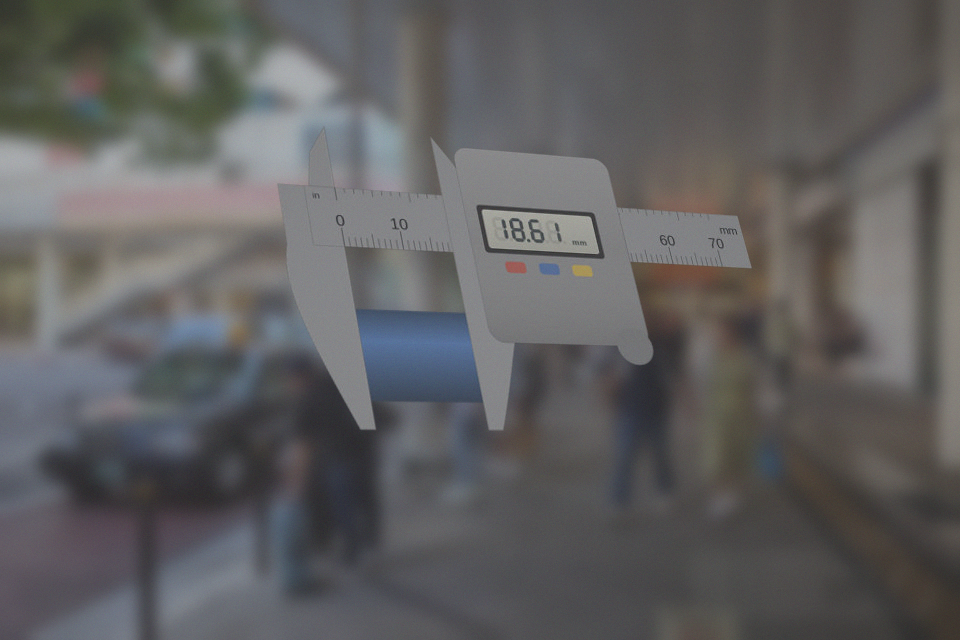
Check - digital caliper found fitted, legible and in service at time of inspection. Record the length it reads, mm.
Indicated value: 18.61 mm
